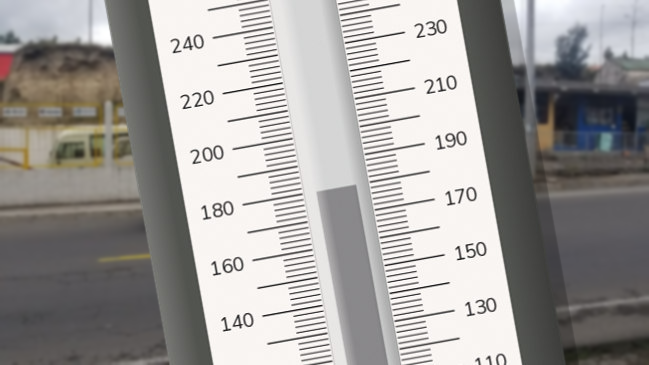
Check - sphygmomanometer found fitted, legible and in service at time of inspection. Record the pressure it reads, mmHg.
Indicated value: 180 mmHg
